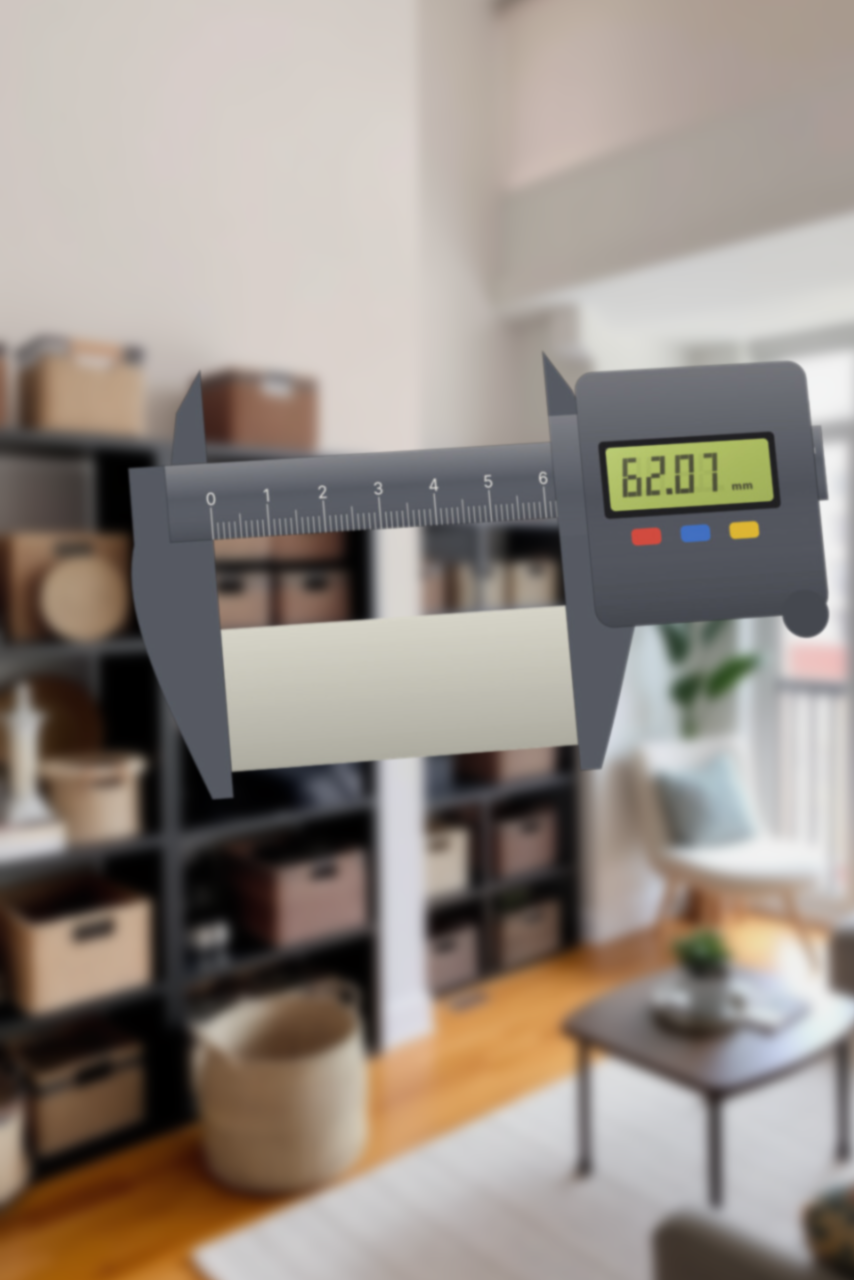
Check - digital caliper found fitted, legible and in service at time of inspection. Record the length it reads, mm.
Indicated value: 62.07 mm
